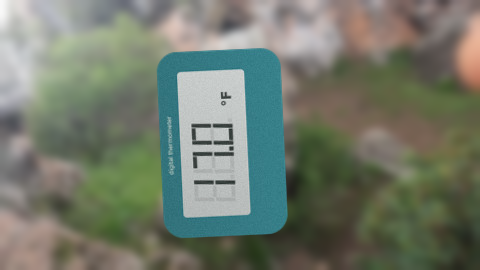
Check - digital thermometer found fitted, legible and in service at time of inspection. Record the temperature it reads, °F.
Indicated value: 17.0 °F
